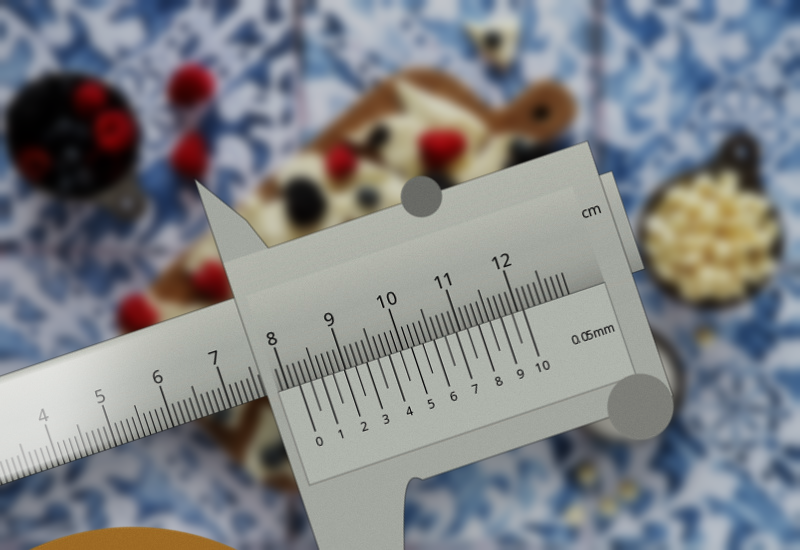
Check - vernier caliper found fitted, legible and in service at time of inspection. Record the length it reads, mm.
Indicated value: 82.0 mm
